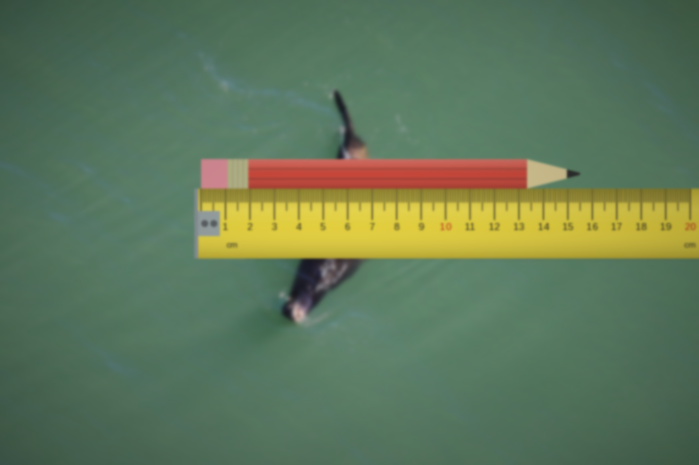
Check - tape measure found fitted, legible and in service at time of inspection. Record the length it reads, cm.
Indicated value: 15.5 cm
